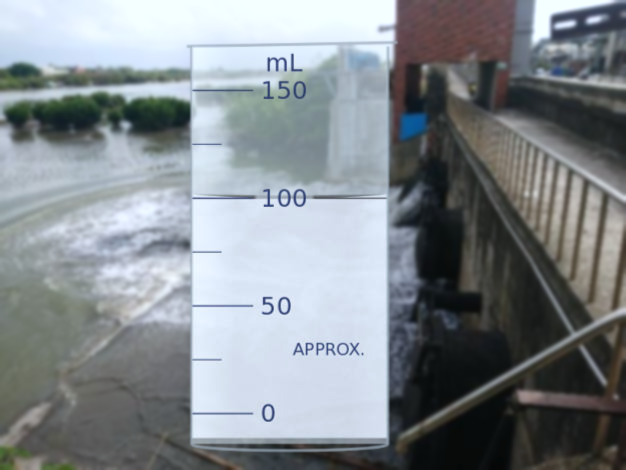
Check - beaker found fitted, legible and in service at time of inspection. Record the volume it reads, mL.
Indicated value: 100 mL
